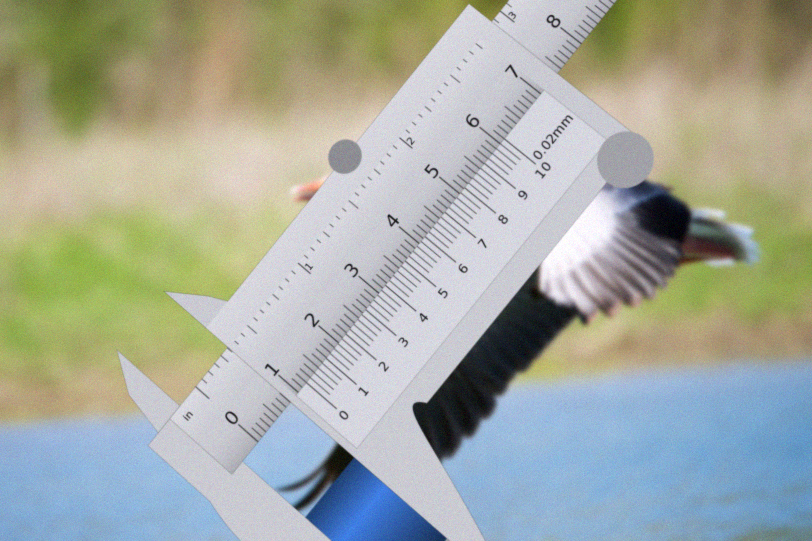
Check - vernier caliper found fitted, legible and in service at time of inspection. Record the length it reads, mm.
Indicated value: 12.0 mm
